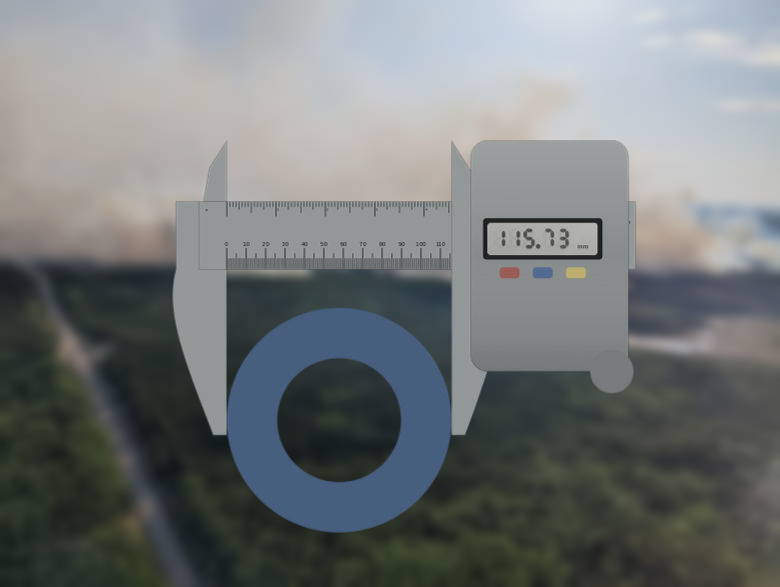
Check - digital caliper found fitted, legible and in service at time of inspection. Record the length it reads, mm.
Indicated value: 115.73 mm
